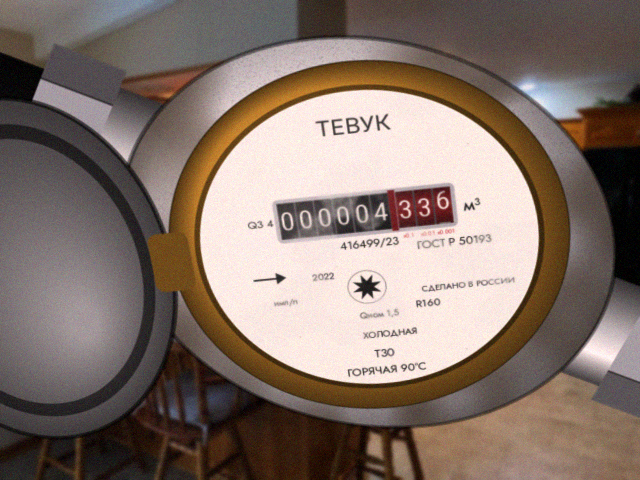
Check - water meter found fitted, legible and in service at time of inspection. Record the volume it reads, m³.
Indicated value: 4.336 m³
